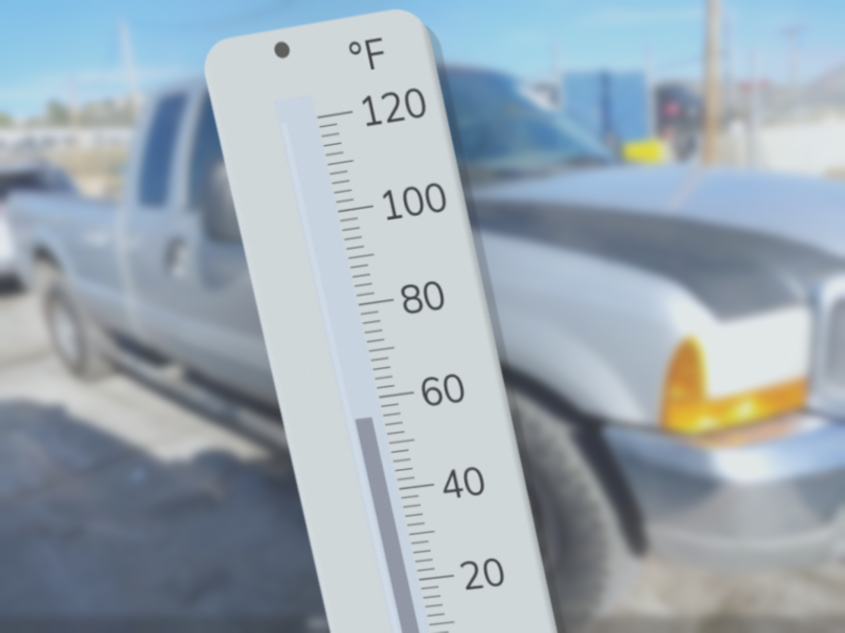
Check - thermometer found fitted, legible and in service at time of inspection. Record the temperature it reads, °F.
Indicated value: 56 °F
